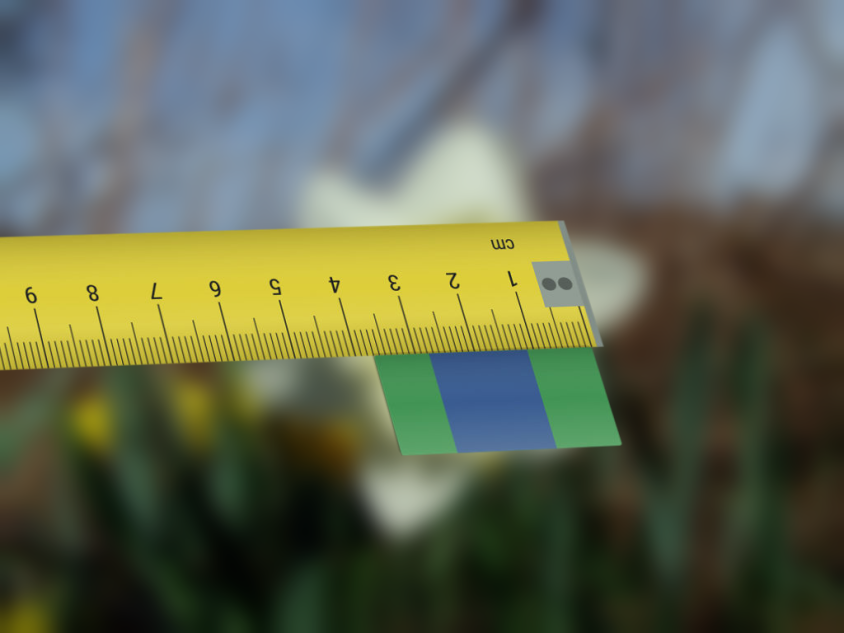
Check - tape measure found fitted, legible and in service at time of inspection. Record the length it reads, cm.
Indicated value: 3.7 cm
